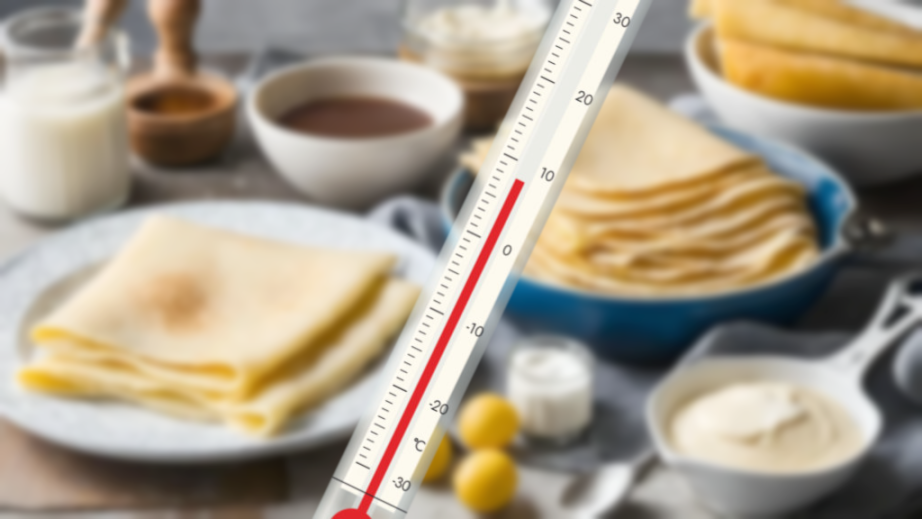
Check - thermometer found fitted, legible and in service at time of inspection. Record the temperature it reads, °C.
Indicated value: 8 °C
